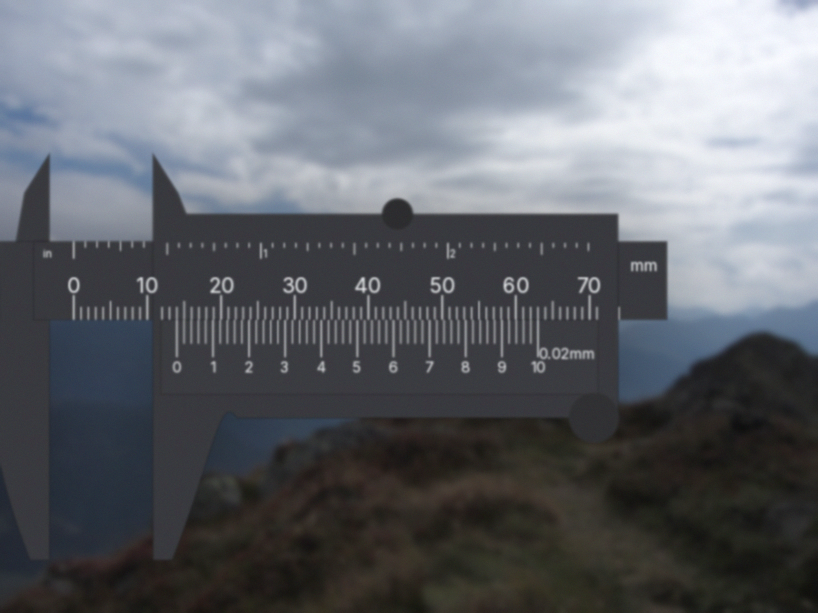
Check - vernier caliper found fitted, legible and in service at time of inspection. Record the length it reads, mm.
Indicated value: 14.0 mm
